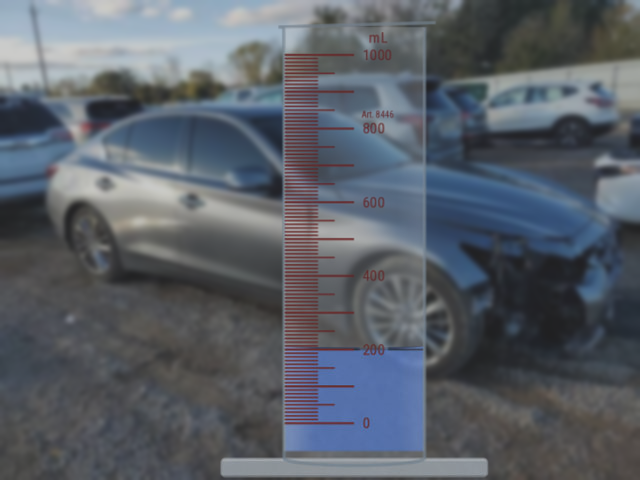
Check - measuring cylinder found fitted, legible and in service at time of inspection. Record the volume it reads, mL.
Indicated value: 200 mL
